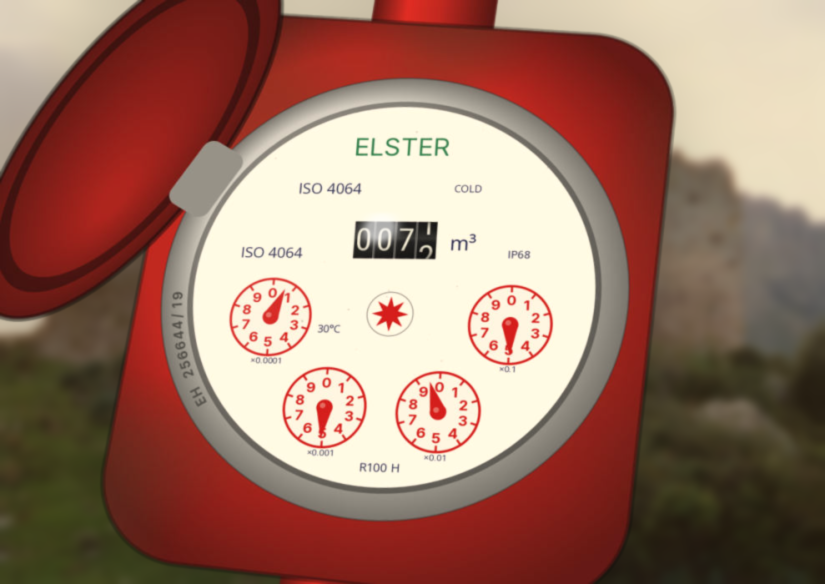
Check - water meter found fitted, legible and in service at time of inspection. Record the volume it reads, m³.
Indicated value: 71.4950 m³
